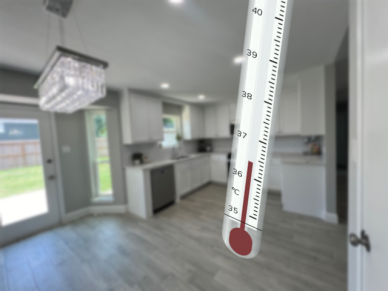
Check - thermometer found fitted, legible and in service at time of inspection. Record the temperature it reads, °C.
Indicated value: 36.4 °C
